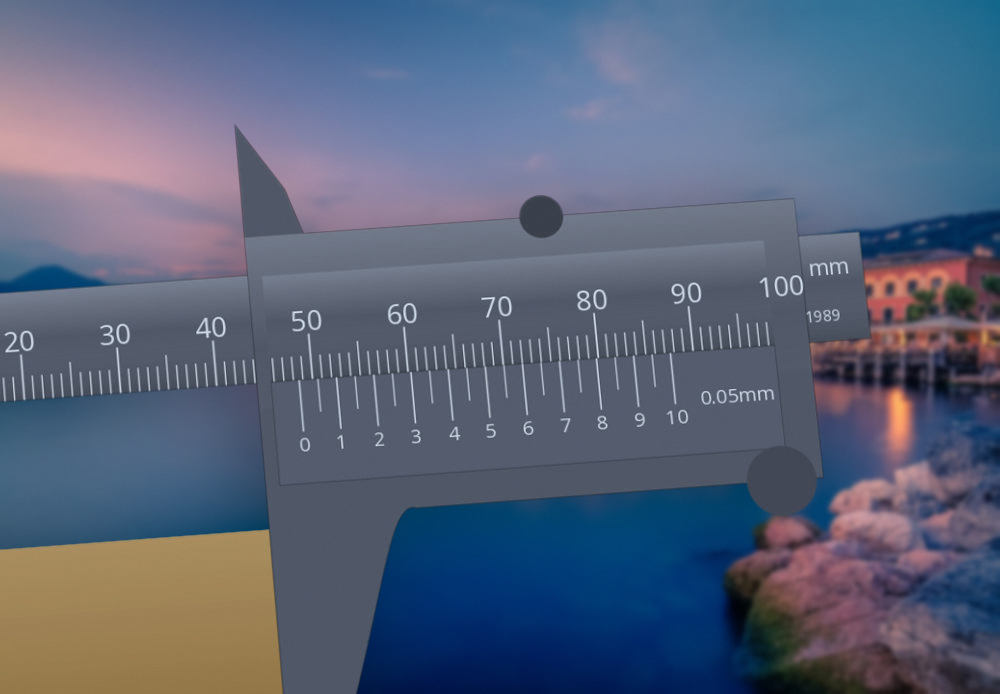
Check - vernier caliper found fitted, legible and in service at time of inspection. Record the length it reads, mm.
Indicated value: 48.6 mm
